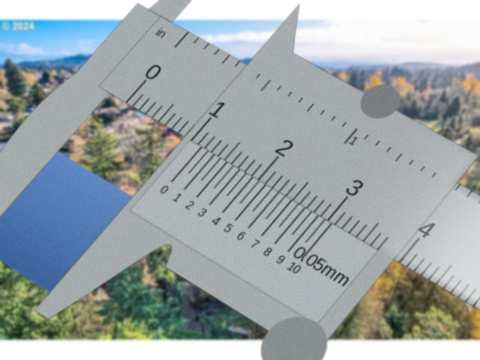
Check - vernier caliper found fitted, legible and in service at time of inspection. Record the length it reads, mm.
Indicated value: 11.6 mm
